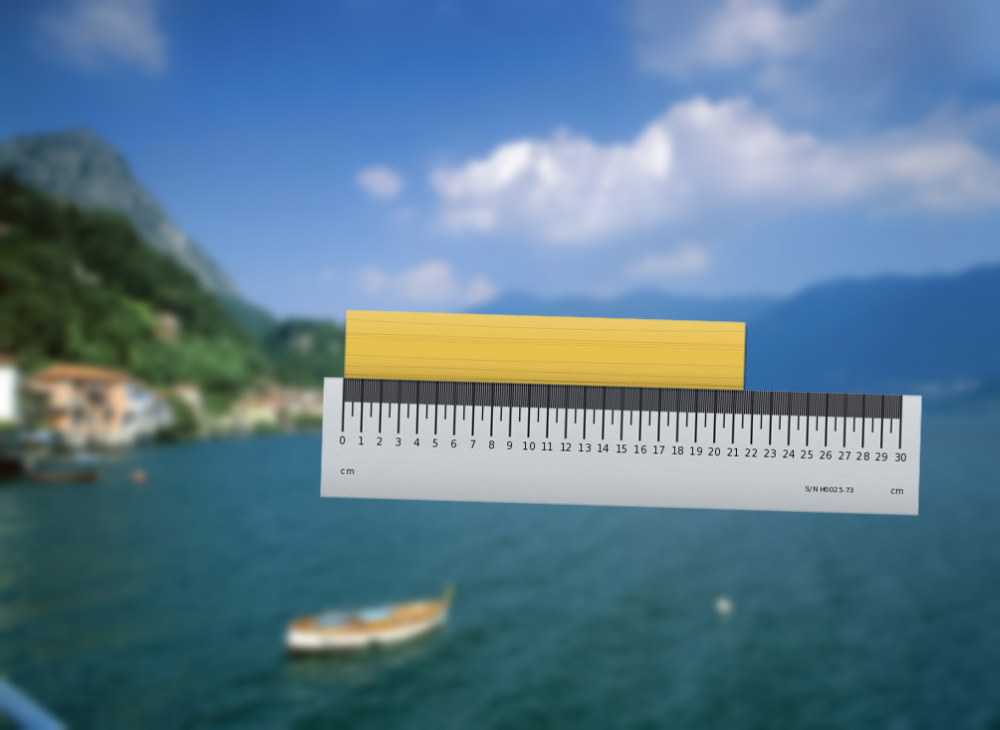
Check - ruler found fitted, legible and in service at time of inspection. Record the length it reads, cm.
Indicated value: 21.5 cm
